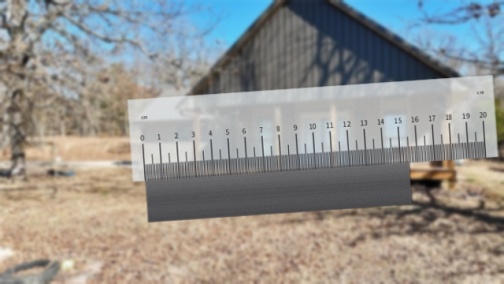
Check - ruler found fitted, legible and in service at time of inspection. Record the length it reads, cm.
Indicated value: 15.5 cm
